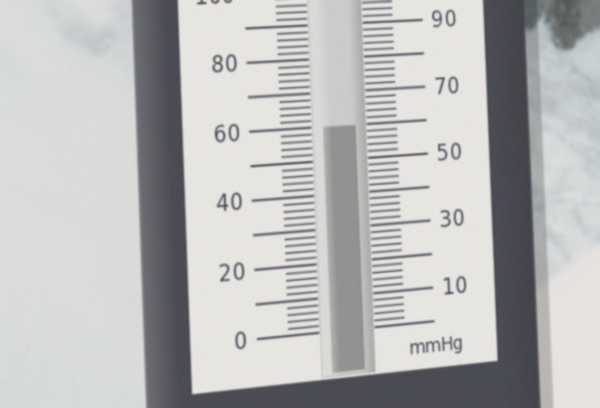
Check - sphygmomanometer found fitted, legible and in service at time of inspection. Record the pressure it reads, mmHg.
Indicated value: 60 mmHg
